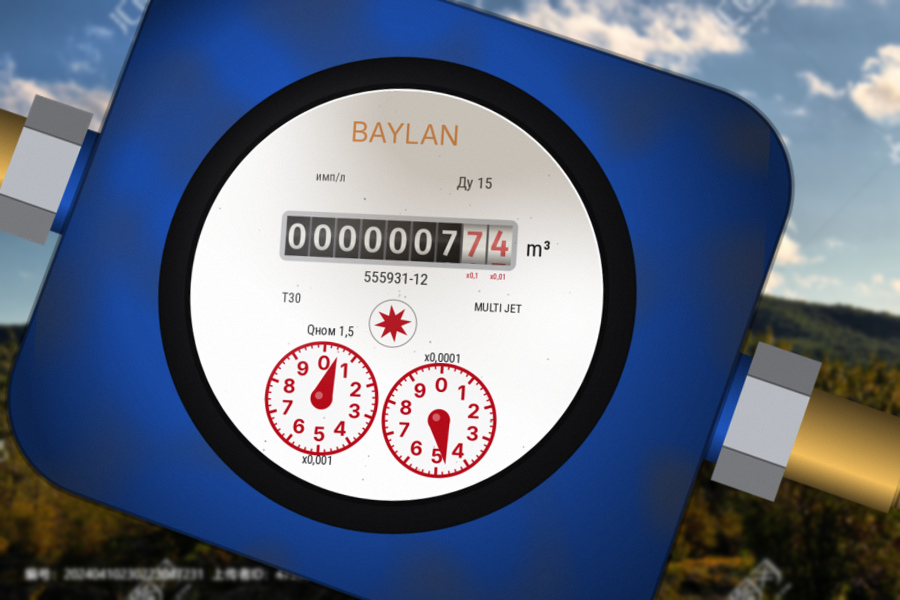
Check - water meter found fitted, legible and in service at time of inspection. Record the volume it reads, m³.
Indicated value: 7.7404 m³
